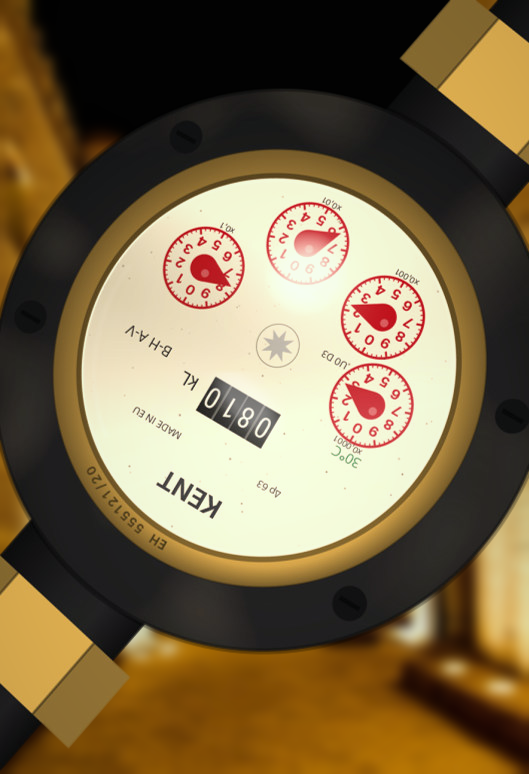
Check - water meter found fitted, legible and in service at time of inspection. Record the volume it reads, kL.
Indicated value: 810.7622 kL
